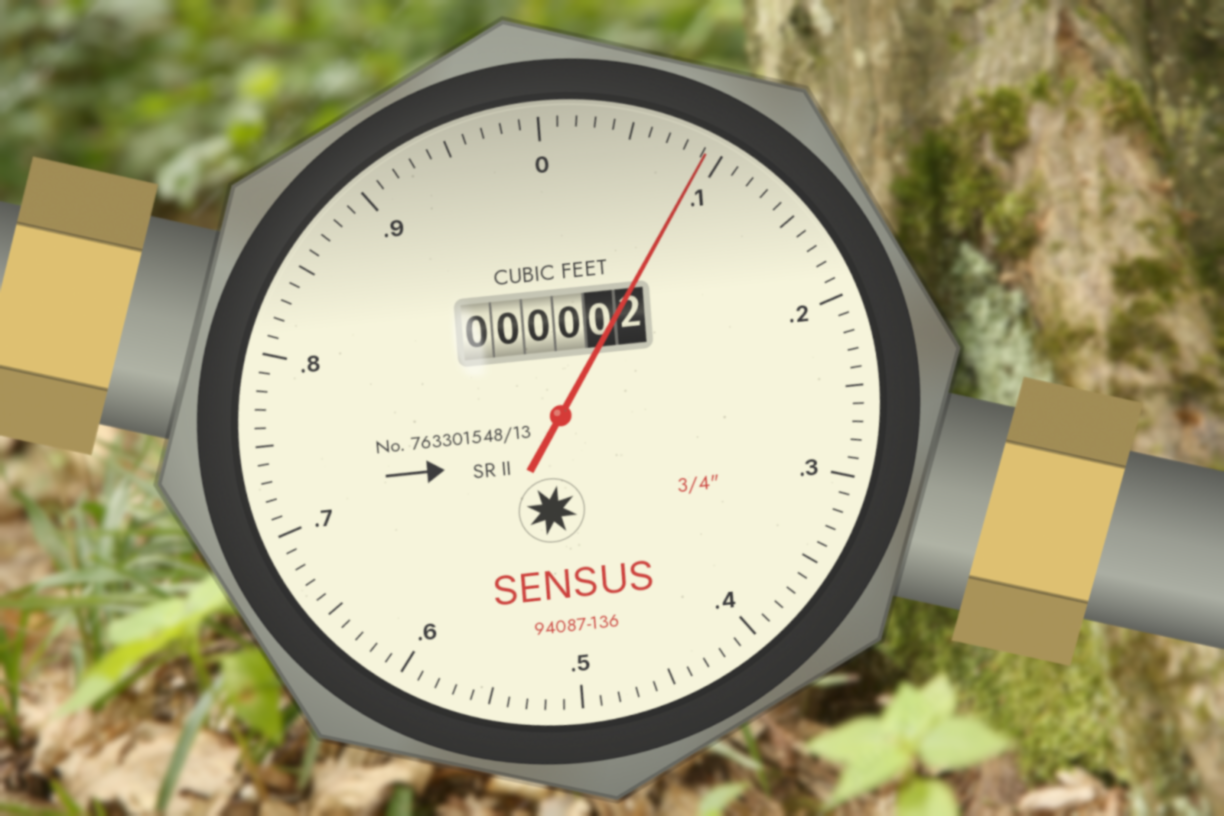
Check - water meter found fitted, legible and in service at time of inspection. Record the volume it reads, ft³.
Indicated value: 2.09 ft³
